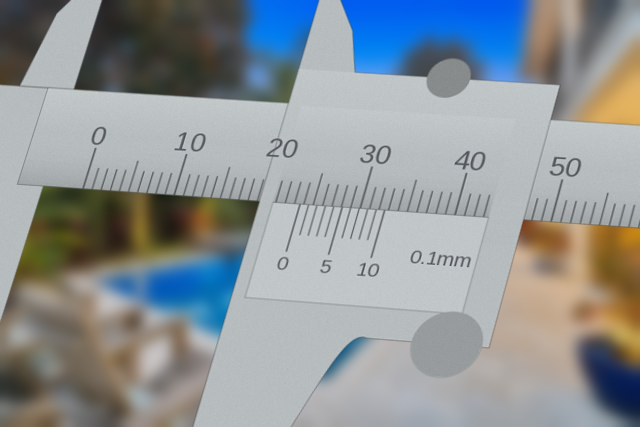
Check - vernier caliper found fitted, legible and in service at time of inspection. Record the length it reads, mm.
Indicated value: 23.6 mm
